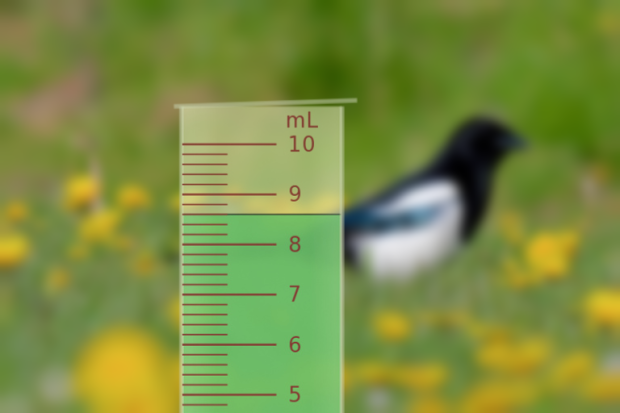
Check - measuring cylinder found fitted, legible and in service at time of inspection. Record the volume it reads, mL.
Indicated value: 8.6 mL
